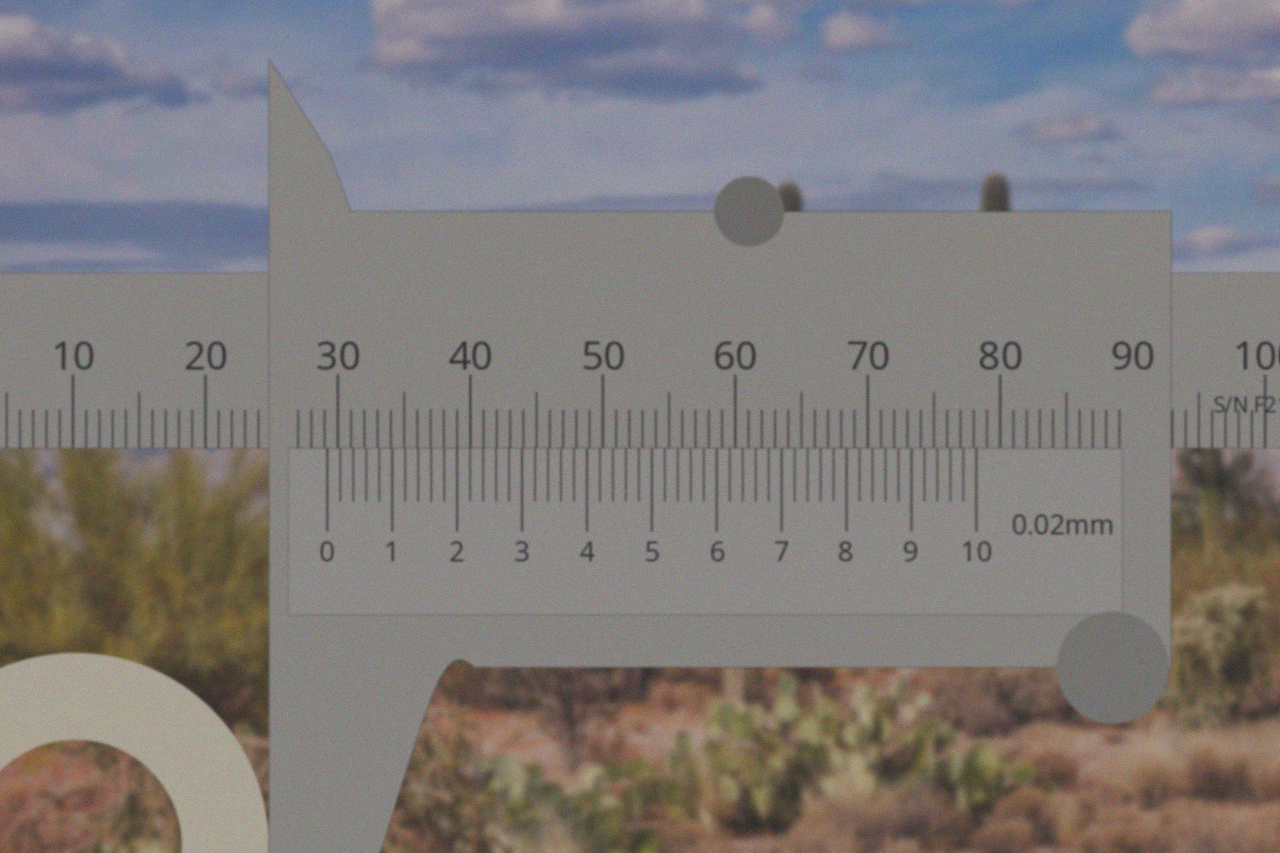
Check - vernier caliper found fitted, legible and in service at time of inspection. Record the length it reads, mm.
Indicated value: 29.2 mm
